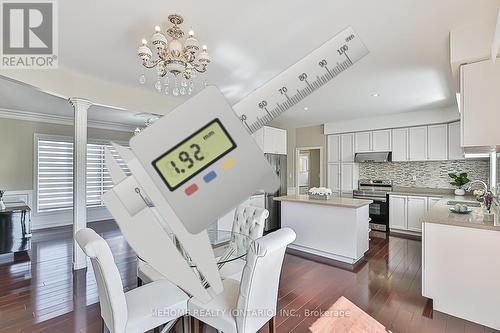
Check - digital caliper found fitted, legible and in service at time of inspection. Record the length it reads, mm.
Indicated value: 1.92 mm
